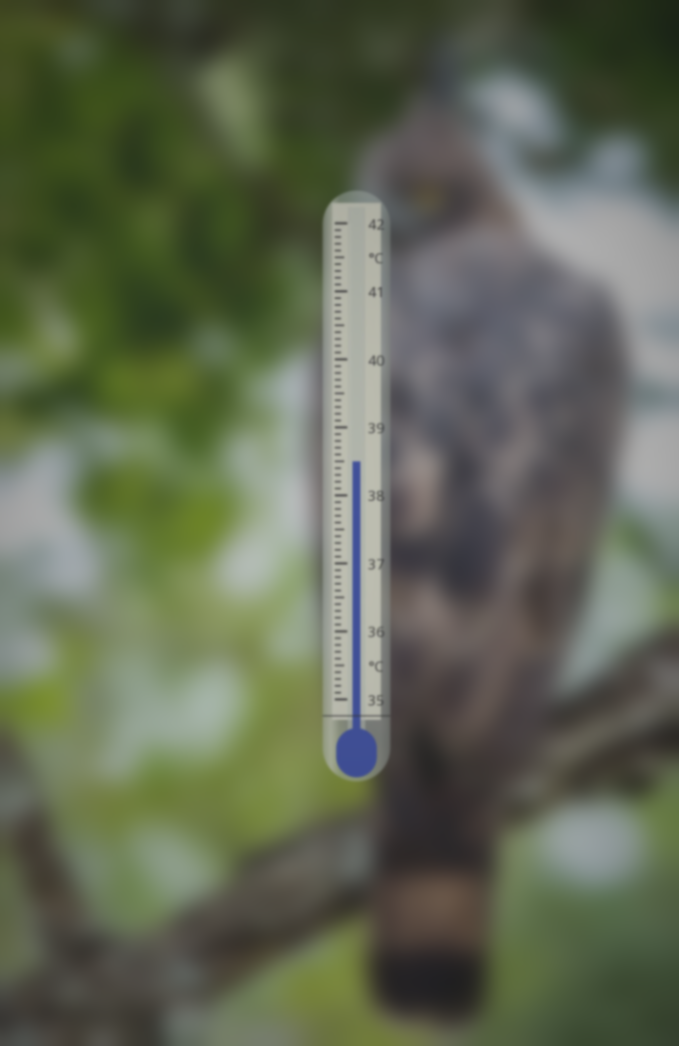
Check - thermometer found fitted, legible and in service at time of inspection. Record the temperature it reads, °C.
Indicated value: 38.5 °C
